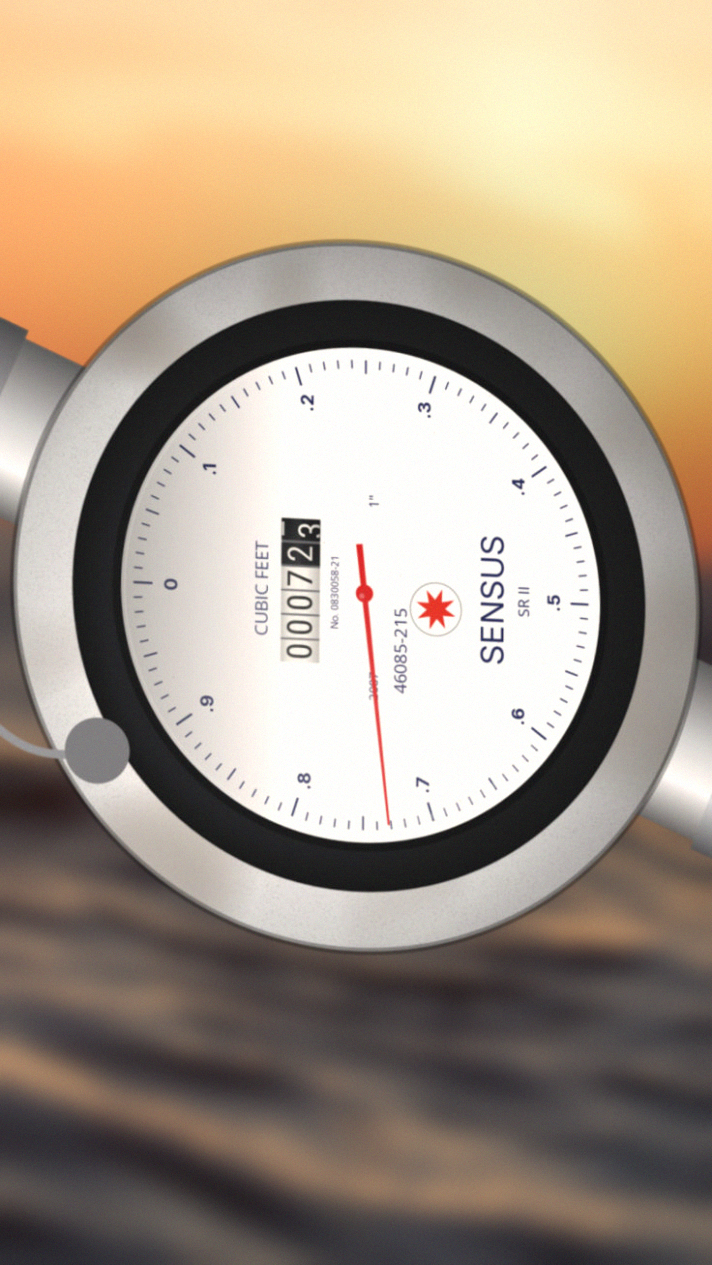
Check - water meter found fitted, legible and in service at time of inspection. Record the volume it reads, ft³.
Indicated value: 722.73 ft³
